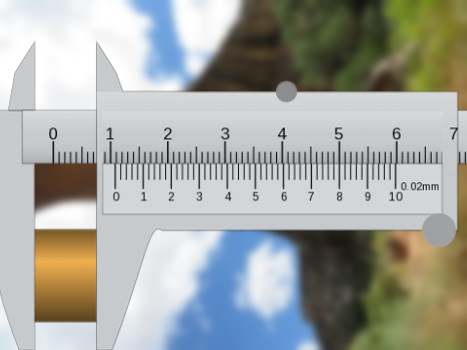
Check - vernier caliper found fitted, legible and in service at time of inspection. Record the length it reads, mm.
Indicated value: 10.8 mm
